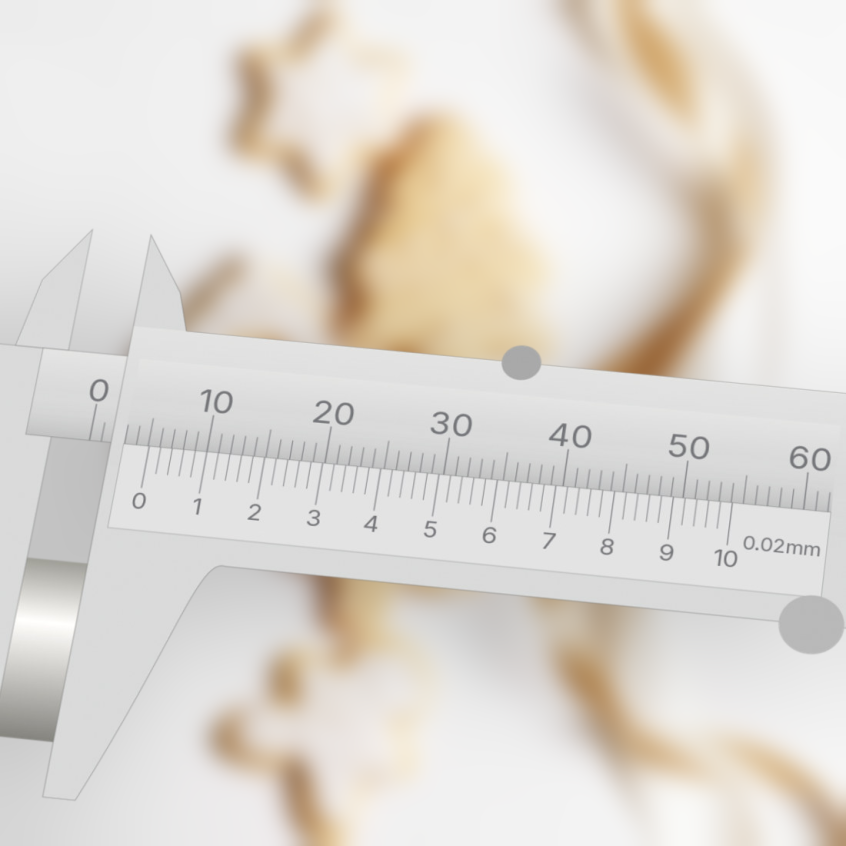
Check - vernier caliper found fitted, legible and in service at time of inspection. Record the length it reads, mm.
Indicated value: 5.1 mm
